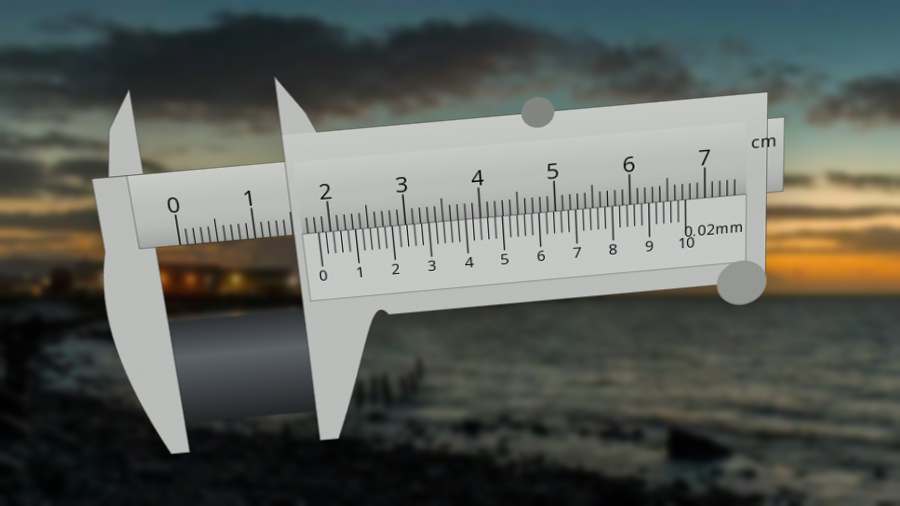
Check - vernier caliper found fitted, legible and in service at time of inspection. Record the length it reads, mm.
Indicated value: 18.4 mm
